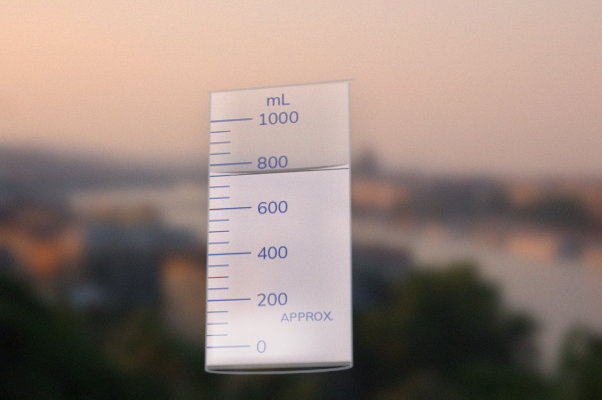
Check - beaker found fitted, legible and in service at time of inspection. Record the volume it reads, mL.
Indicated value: 750 mL
